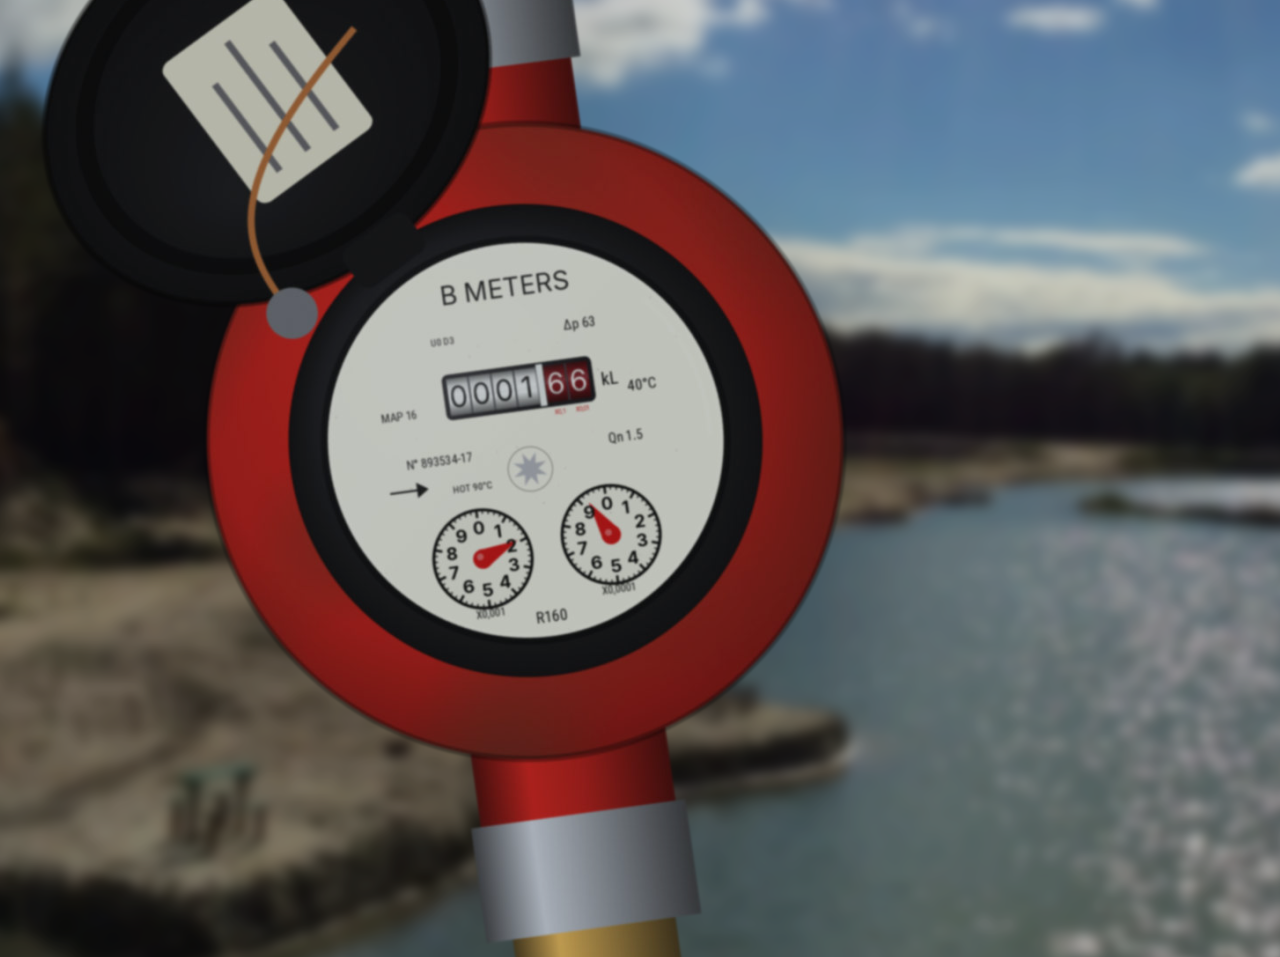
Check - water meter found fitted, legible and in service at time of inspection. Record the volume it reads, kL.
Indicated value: 1.6619 kL
